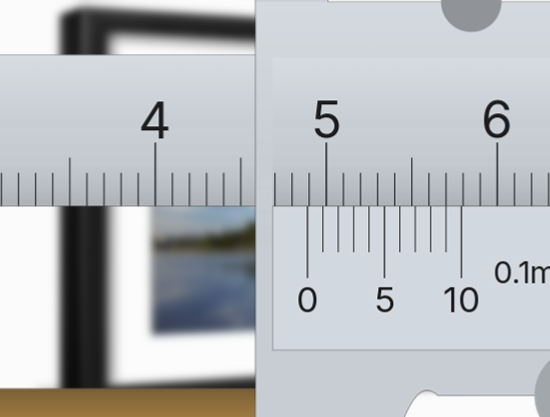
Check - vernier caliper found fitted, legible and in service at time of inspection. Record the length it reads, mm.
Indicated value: 48.9 mm
